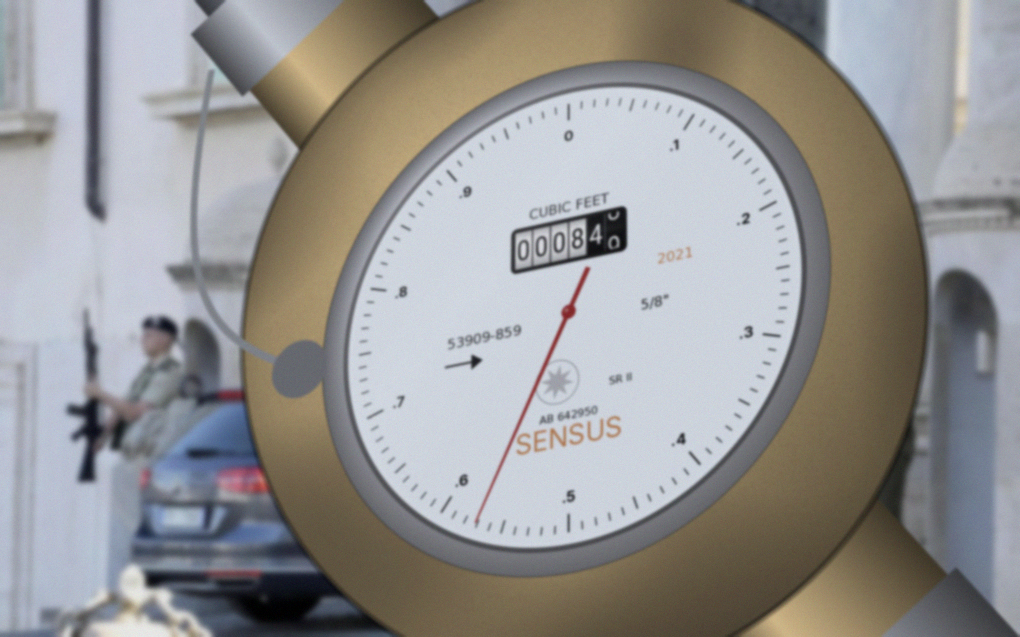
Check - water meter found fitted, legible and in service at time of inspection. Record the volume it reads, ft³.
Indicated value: 848.57 ft³
